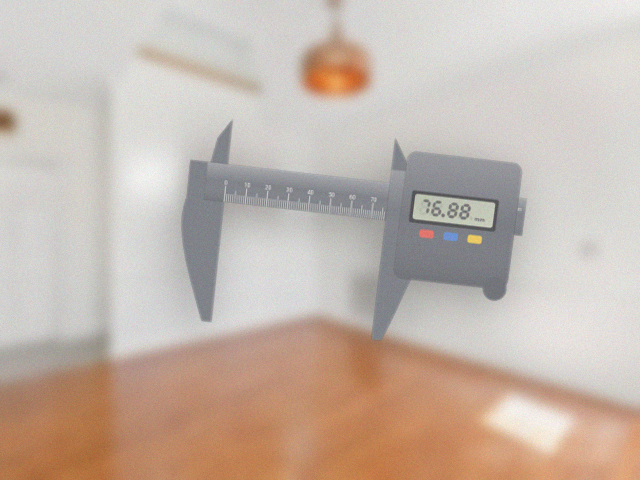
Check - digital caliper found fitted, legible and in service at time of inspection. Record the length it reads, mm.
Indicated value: 76.88 mm
